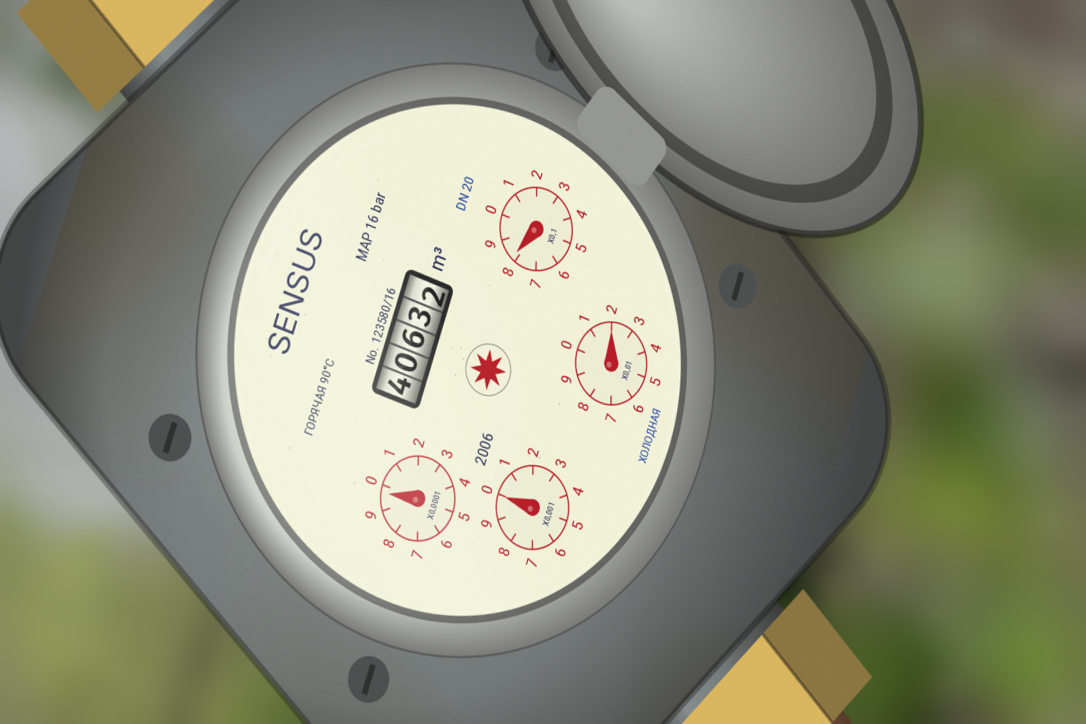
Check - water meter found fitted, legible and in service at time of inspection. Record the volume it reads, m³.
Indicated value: 40631.8199 m³
